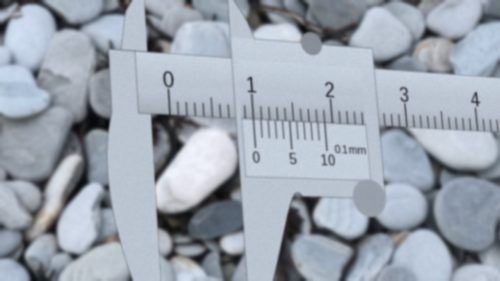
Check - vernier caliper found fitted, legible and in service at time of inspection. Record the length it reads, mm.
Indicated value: 10.0 mm
